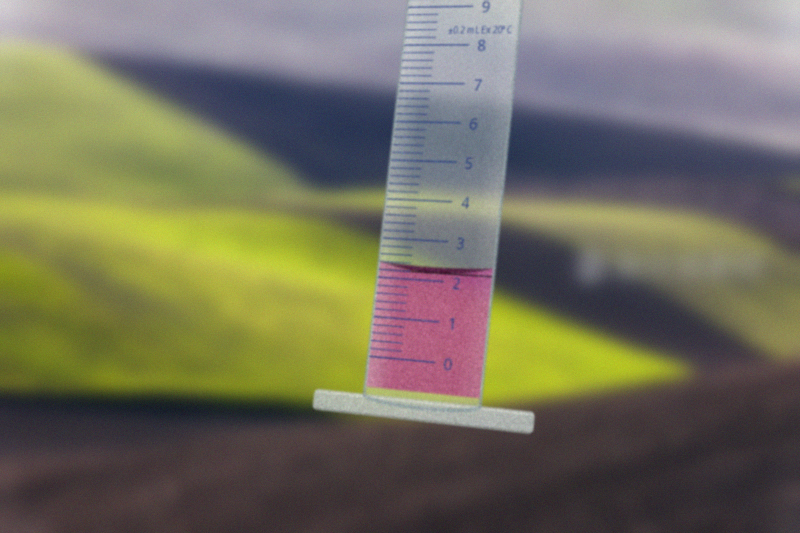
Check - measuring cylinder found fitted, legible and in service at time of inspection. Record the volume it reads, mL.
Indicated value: 2.2 mL
